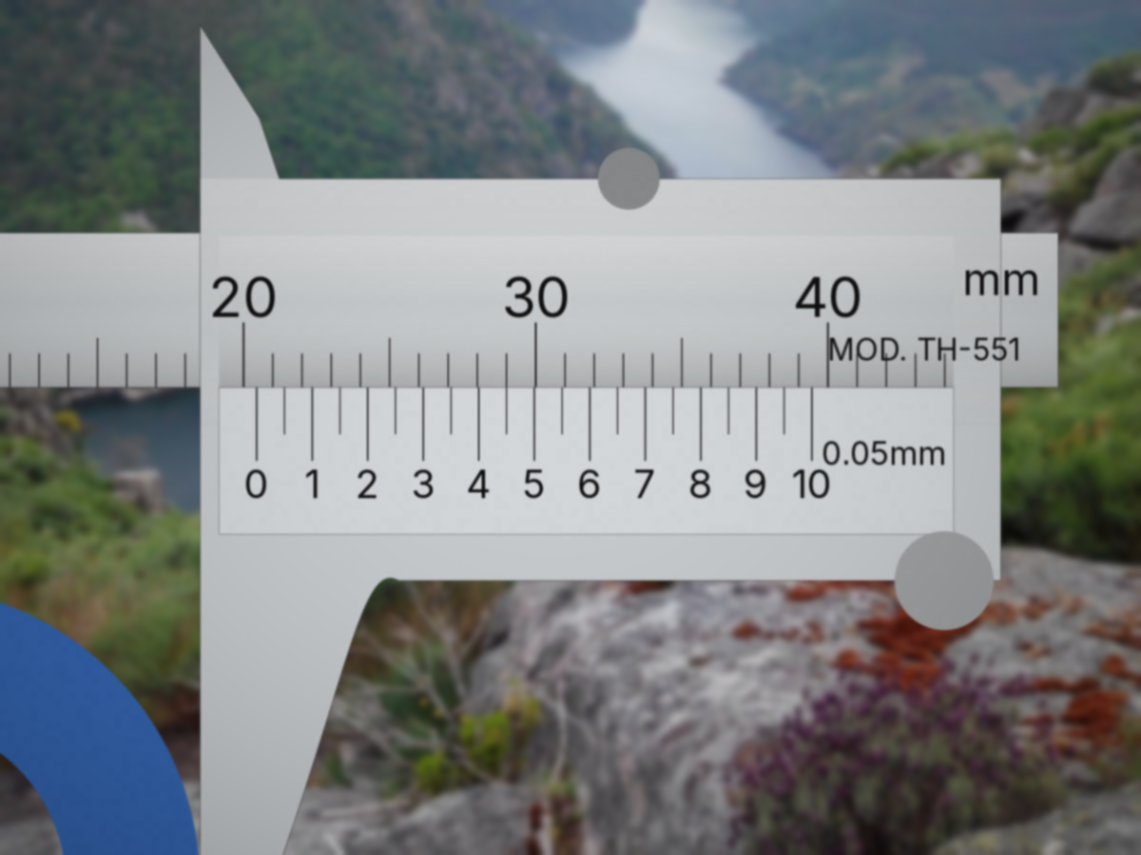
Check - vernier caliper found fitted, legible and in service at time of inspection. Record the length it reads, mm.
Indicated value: 20.45 mm
